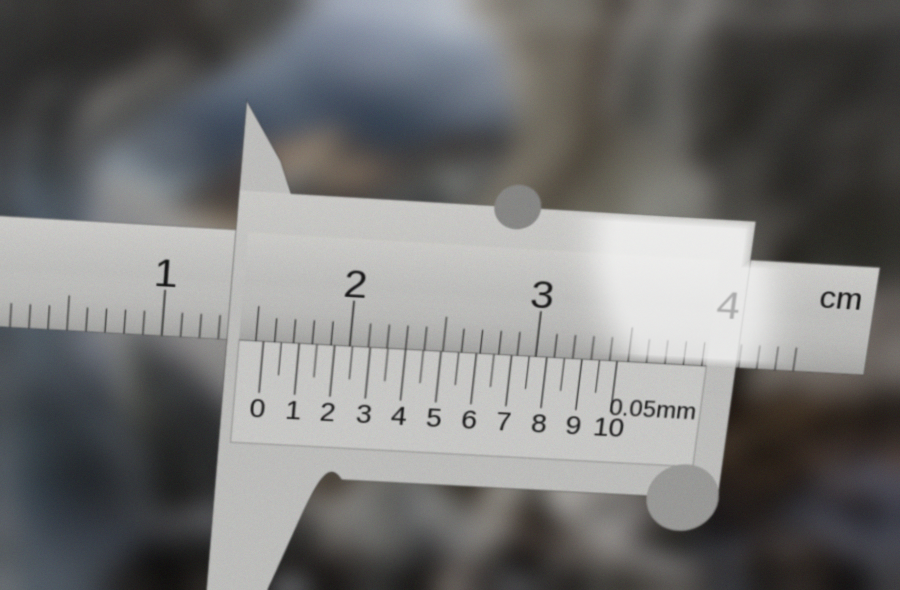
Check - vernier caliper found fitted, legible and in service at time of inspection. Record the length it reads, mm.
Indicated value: 15.4 mm
